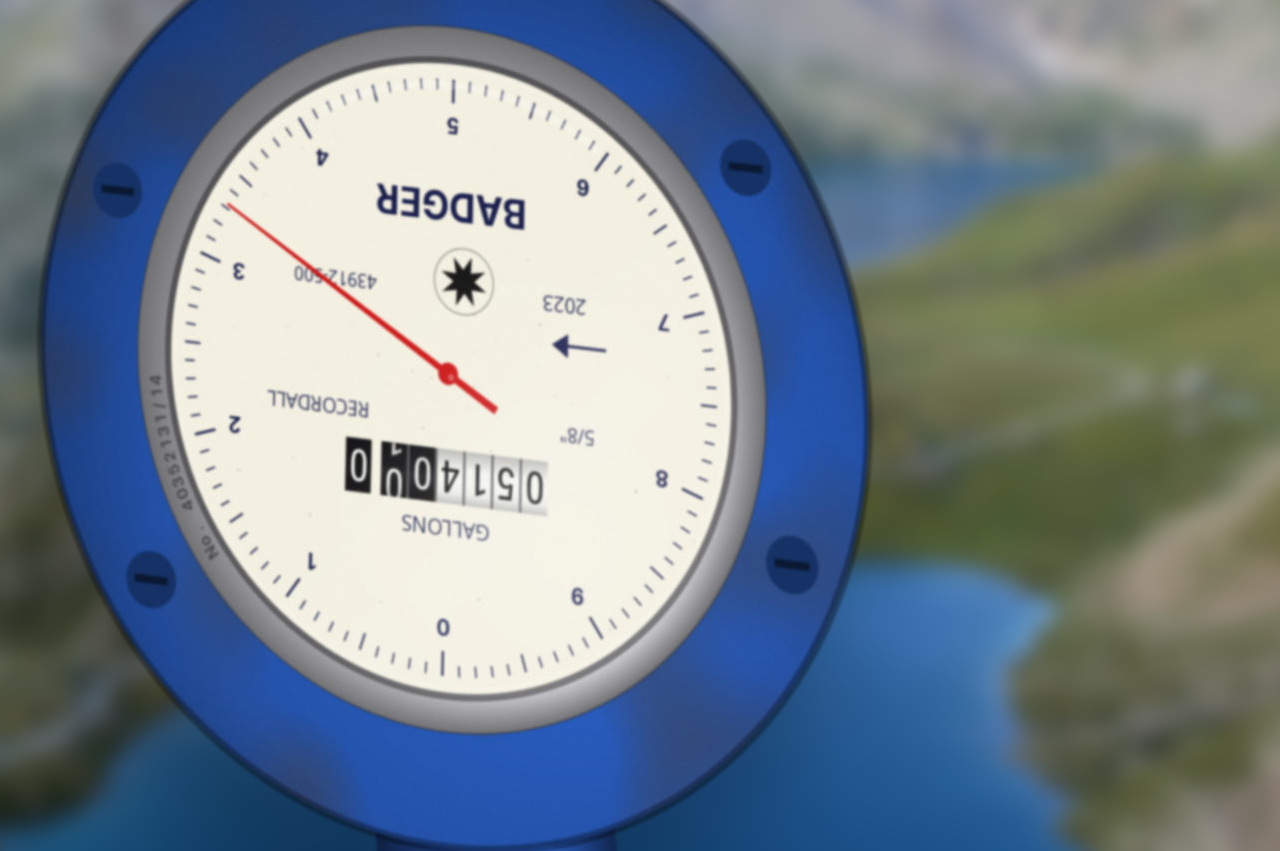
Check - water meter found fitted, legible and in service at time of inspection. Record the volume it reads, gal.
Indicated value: 514003.3 gal
